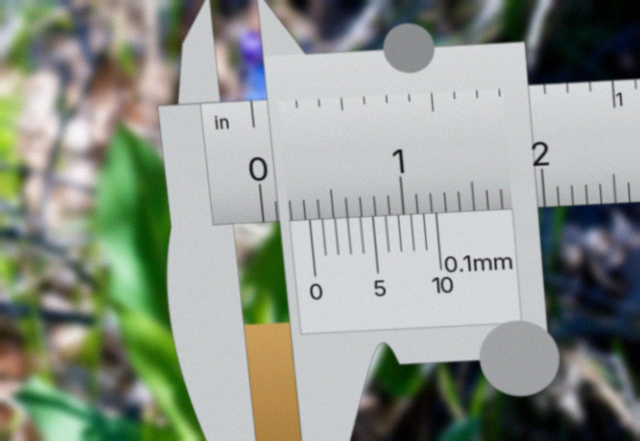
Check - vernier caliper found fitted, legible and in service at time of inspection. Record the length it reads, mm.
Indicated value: 3.3 mm
